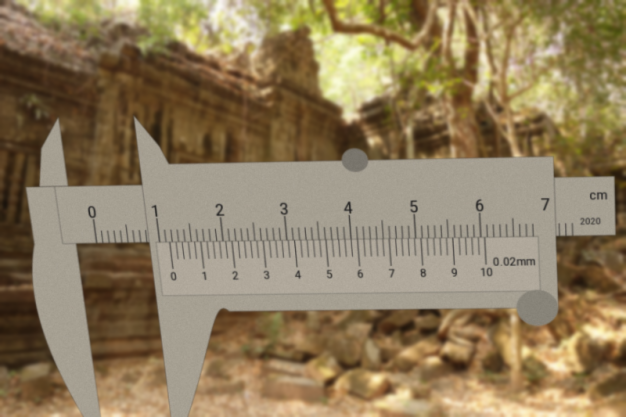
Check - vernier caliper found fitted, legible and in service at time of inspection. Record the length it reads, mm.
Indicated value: 11.6 mm
